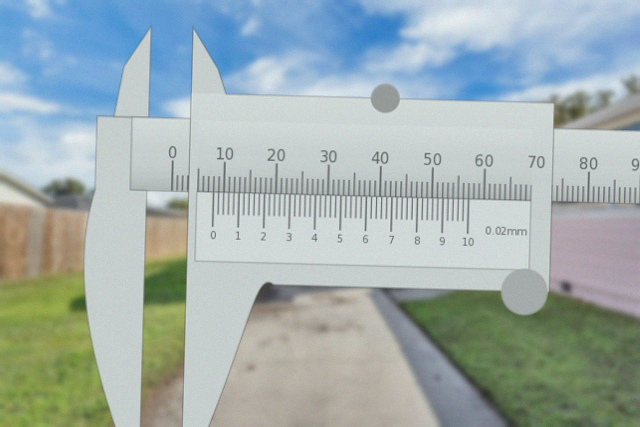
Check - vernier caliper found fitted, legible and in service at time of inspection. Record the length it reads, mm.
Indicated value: 8.0 mm
